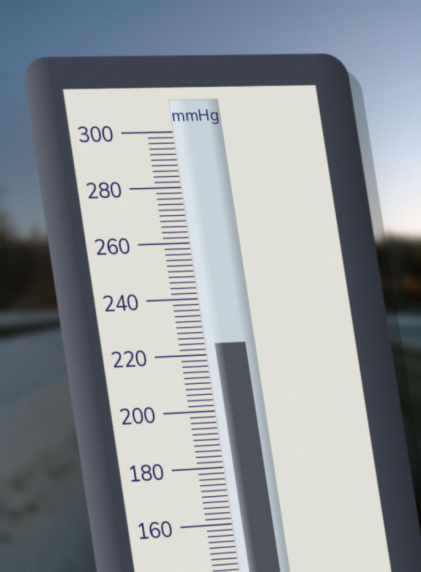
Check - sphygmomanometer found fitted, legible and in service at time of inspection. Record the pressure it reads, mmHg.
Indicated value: 224 mmHg
